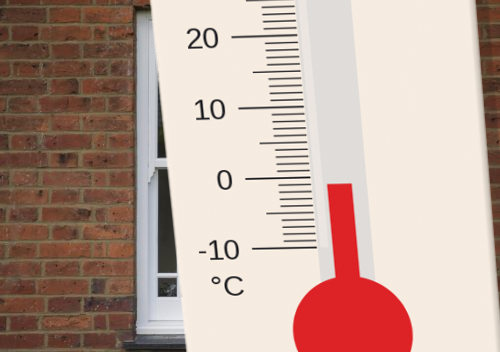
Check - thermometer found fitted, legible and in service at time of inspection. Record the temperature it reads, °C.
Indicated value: -1 °C
